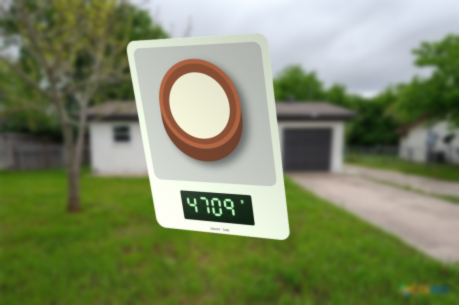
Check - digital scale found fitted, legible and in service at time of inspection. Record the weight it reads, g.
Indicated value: 4709 g
